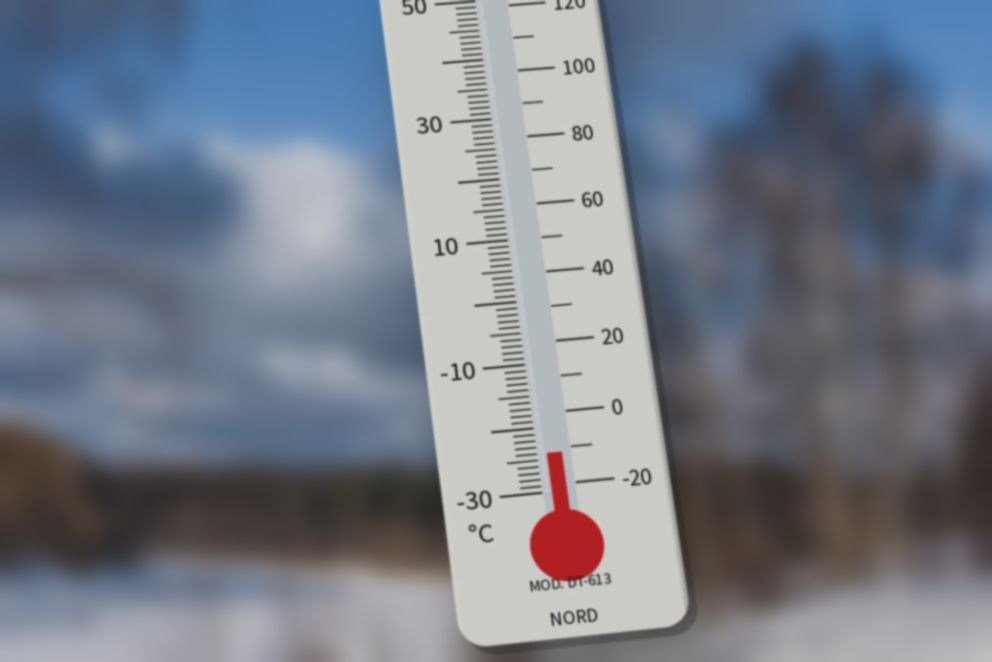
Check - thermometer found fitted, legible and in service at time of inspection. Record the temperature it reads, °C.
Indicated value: -24 °C
